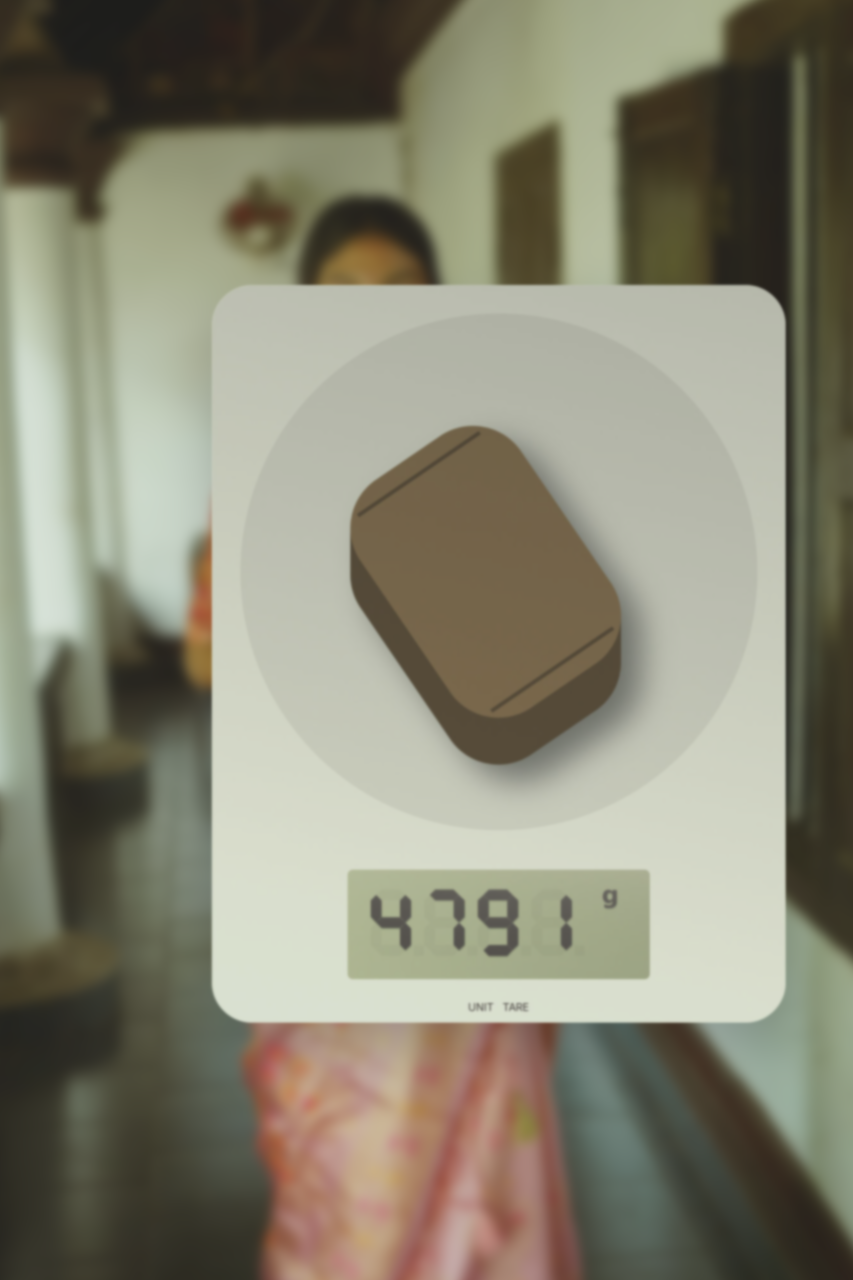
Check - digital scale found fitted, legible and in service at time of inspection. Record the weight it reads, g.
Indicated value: 4791 g
